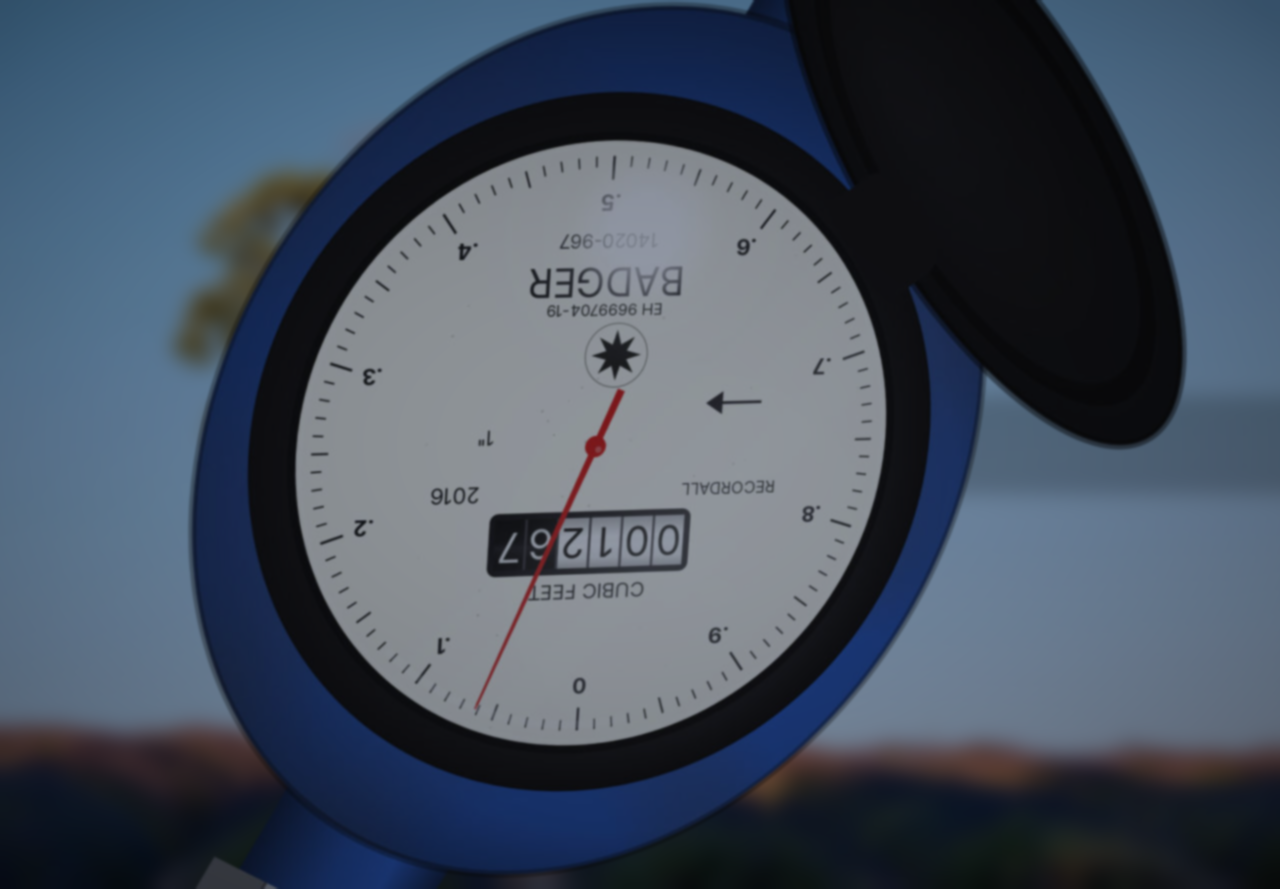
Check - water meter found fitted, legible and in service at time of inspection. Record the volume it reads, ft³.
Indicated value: 1267.06 ft³
